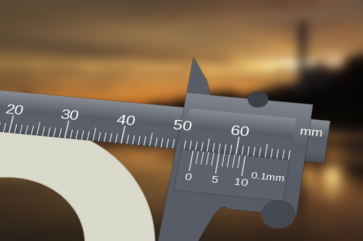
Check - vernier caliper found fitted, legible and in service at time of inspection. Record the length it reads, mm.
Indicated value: 52.6 mm
